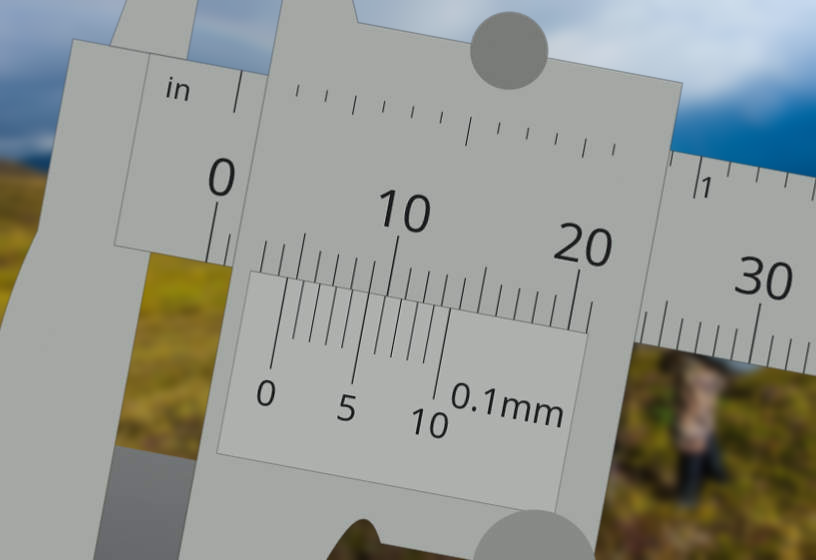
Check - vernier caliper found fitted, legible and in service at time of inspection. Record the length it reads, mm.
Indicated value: 4.5 mm
